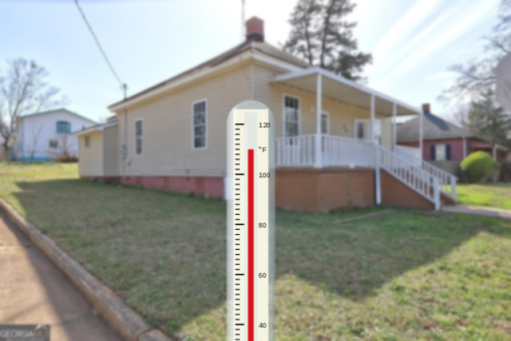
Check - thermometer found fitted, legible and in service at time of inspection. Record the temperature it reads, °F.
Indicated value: 110 °F
